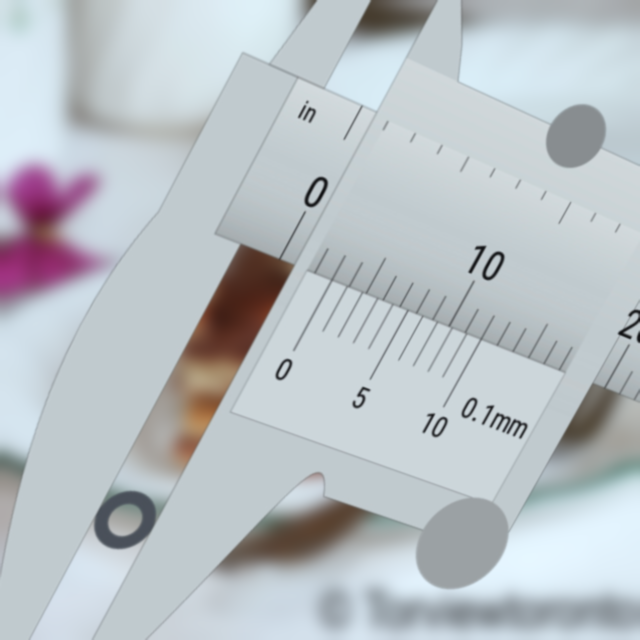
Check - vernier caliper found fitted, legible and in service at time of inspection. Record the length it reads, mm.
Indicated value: 3.0 mm
